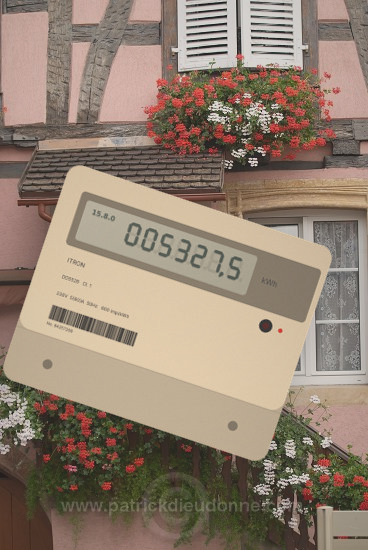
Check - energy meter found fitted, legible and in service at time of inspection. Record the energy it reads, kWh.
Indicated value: 5327.5 kWh
